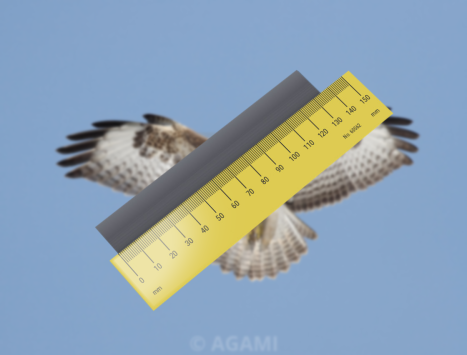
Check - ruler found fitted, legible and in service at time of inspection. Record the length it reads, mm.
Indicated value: 135 mm
